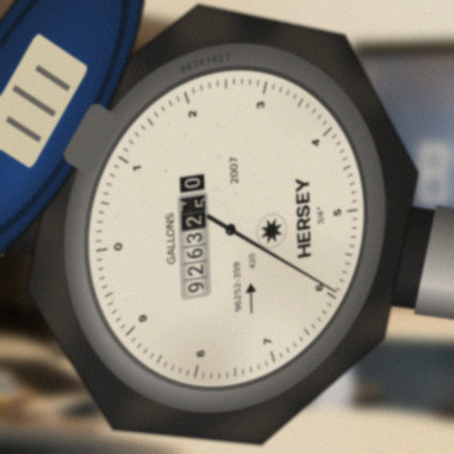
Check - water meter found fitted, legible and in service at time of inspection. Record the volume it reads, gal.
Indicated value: 9263245.9 gal
